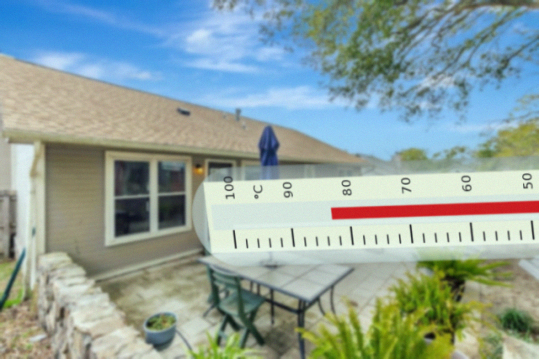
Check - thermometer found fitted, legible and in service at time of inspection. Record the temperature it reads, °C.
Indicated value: 83 °C
